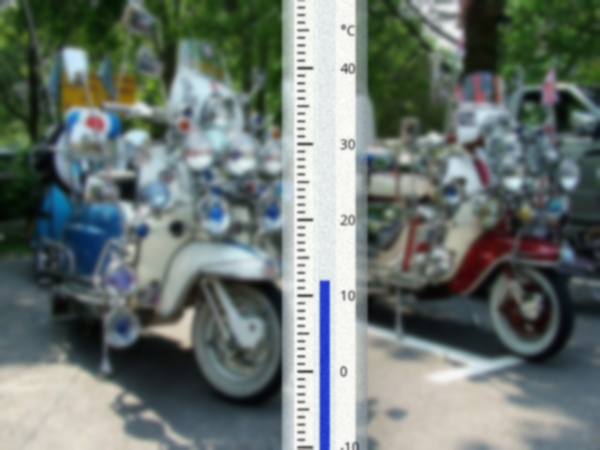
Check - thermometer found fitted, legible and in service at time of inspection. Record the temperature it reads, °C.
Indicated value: 12 °C
